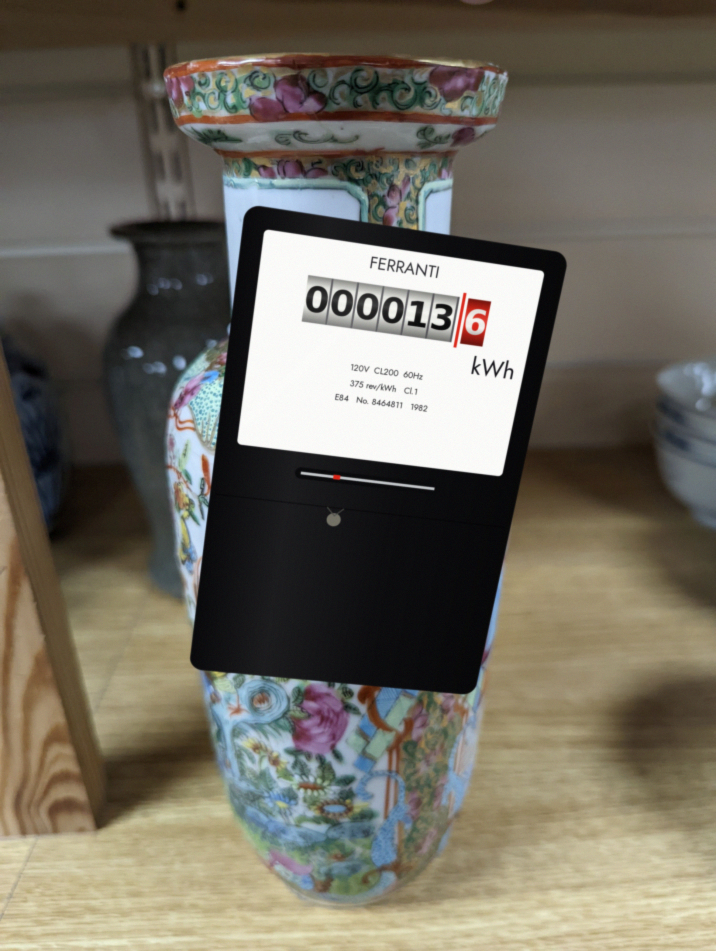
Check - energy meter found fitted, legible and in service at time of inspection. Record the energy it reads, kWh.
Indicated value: 13.6 kWh
